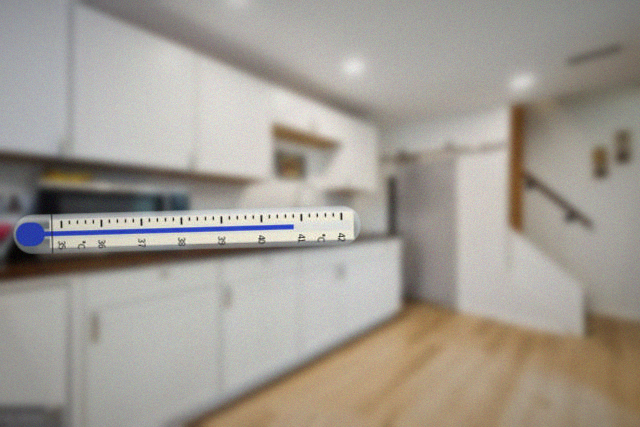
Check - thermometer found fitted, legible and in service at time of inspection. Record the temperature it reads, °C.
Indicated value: 40.8 °C
